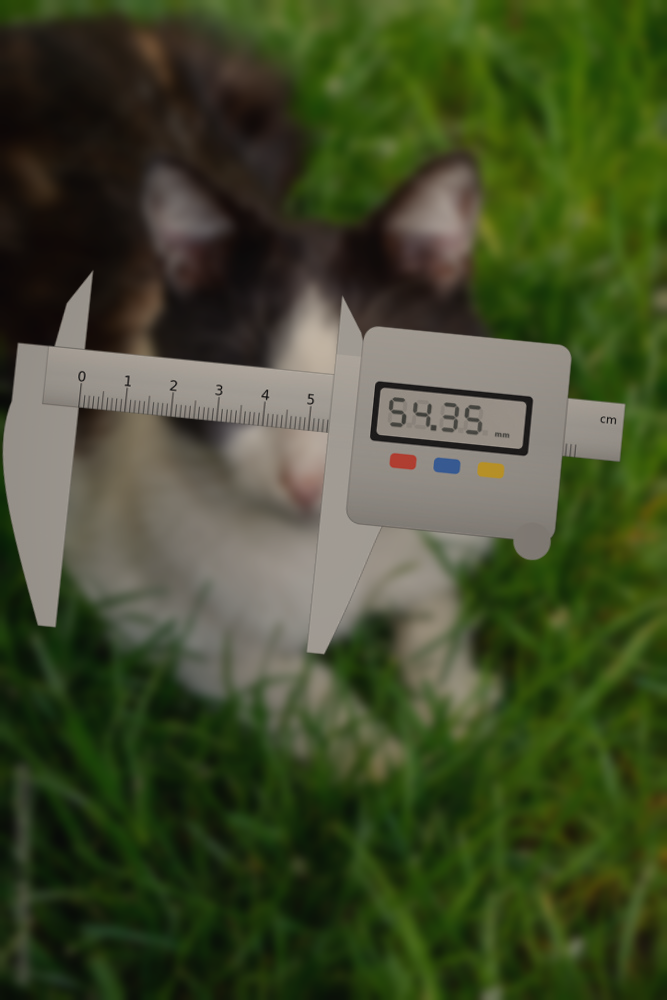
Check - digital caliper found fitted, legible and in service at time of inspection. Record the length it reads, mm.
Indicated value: 54.35 mm
